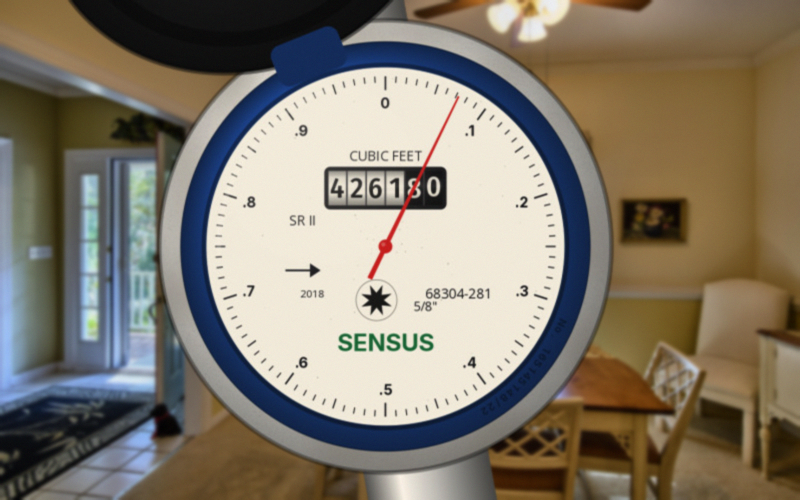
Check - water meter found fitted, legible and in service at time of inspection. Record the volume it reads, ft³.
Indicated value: 426180.07 ft³
